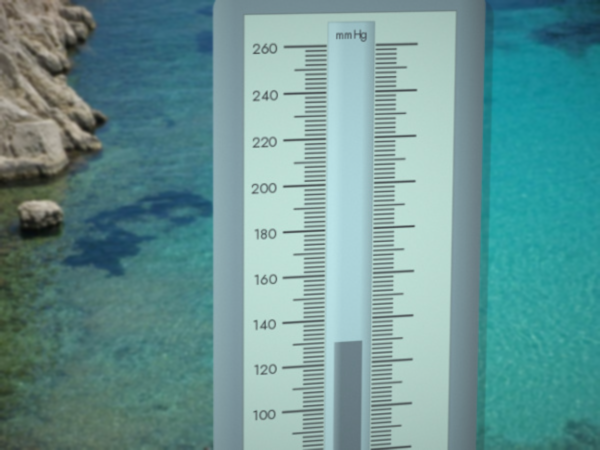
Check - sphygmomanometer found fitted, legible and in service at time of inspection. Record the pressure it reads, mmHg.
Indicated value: 130 mmHg
